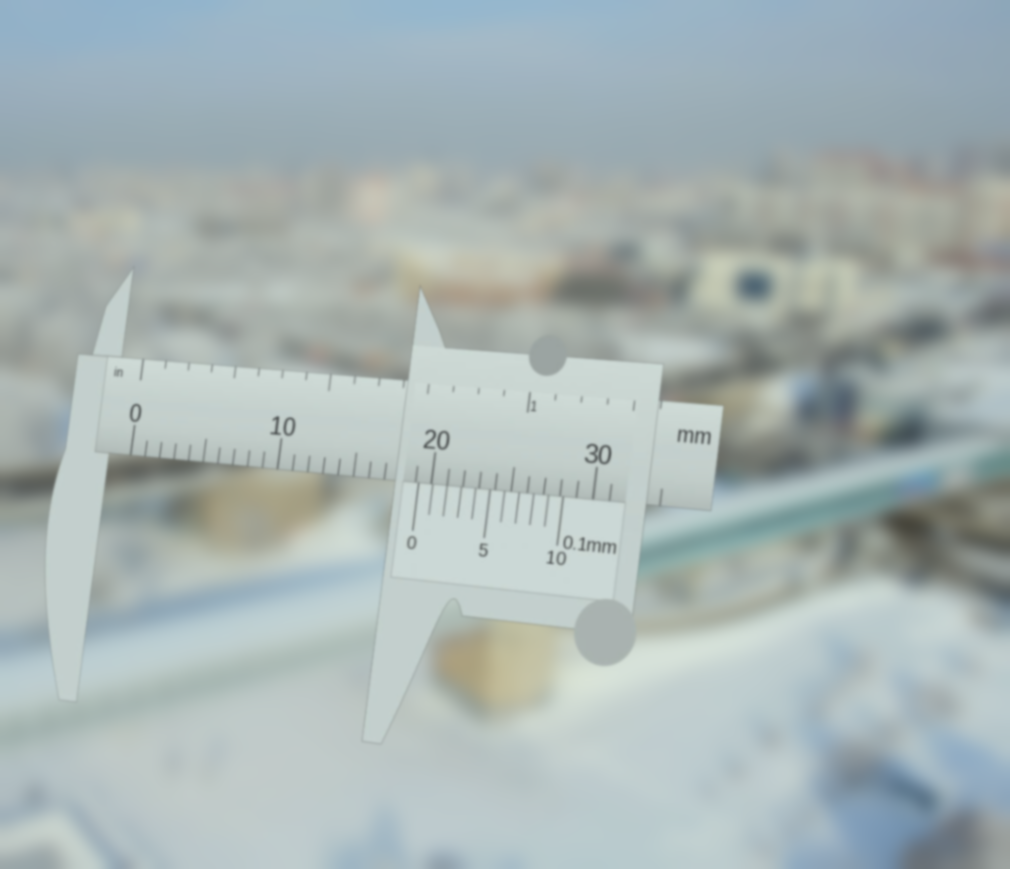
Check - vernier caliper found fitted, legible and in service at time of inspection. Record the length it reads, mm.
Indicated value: 19.2 mm
